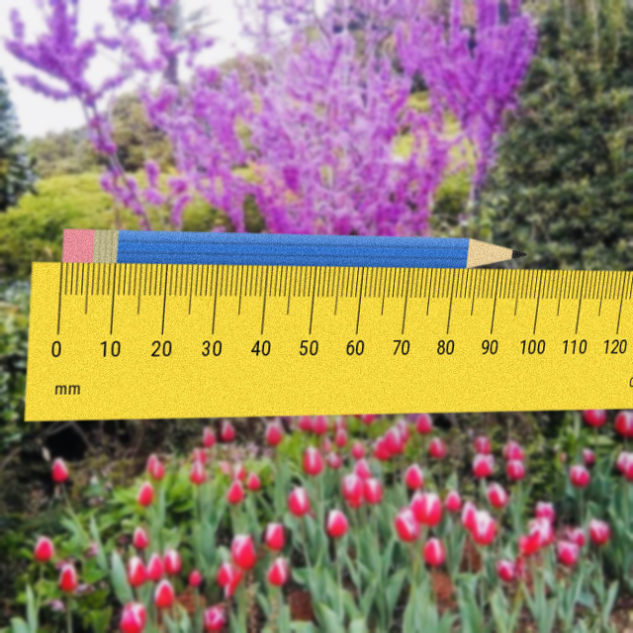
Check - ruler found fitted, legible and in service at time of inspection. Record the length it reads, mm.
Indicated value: 96 mm
